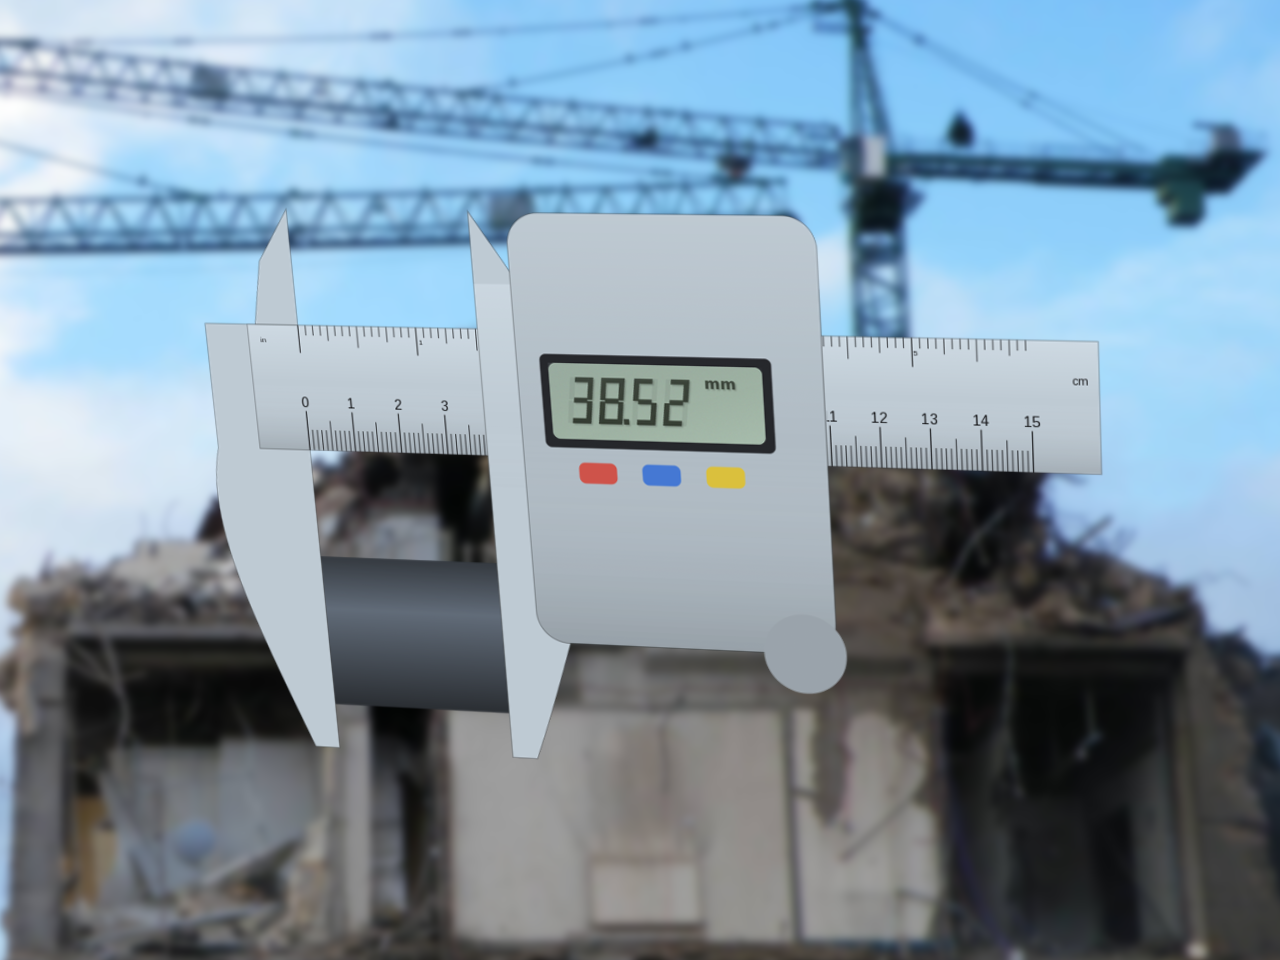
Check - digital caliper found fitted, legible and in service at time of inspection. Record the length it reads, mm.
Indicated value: 38.52 mm
